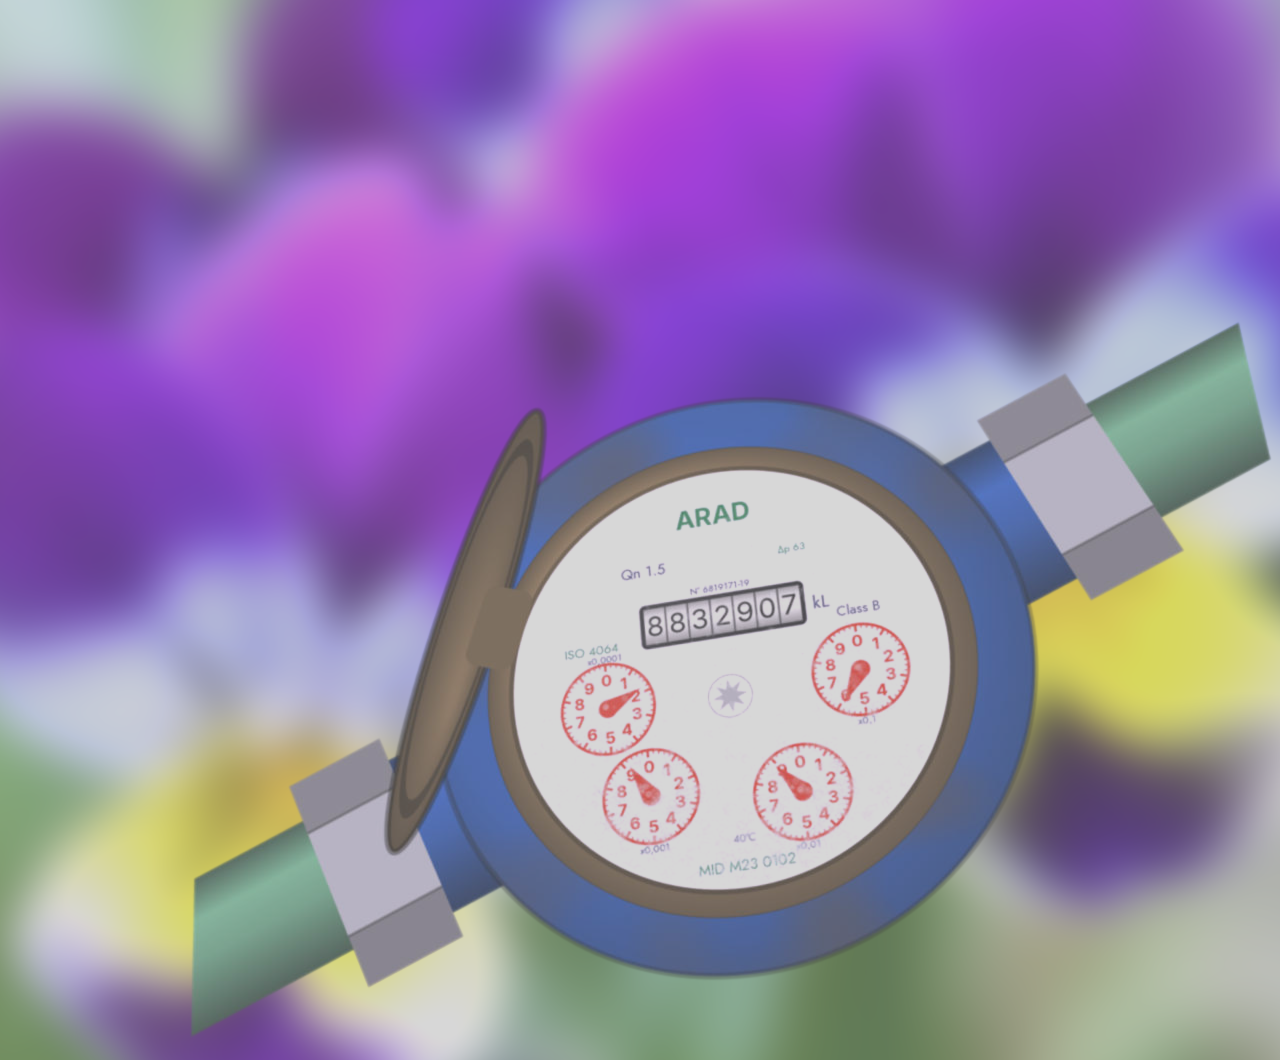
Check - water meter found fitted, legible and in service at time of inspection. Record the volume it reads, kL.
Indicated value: 8832907.5891 kL
